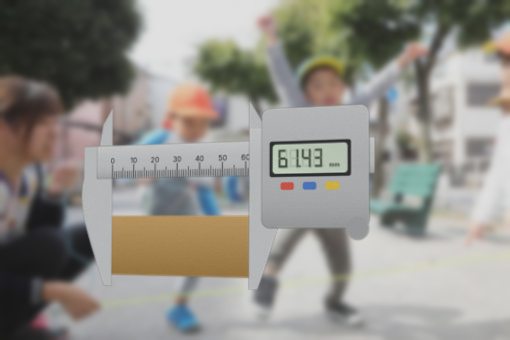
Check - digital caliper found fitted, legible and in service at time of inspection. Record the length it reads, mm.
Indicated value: 61.43 mm
